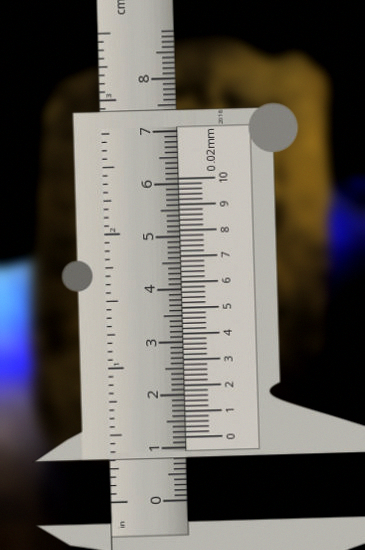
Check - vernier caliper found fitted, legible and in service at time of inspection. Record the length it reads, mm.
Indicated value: 12.0 mm
